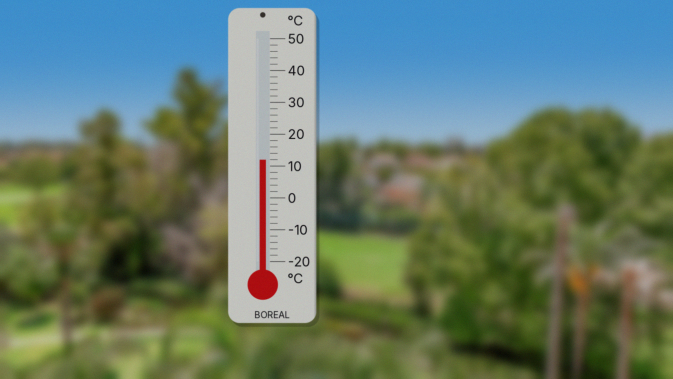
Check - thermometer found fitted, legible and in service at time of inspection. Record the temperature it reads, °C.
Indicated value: 12 °C
